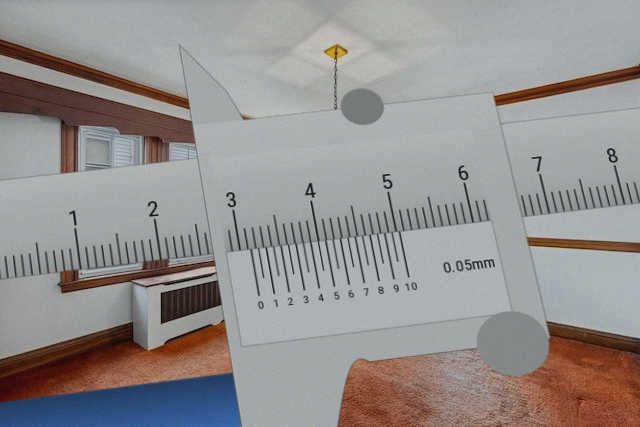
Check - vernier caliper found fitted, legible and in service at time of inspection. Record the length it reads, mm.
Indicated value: 31.4 mm
